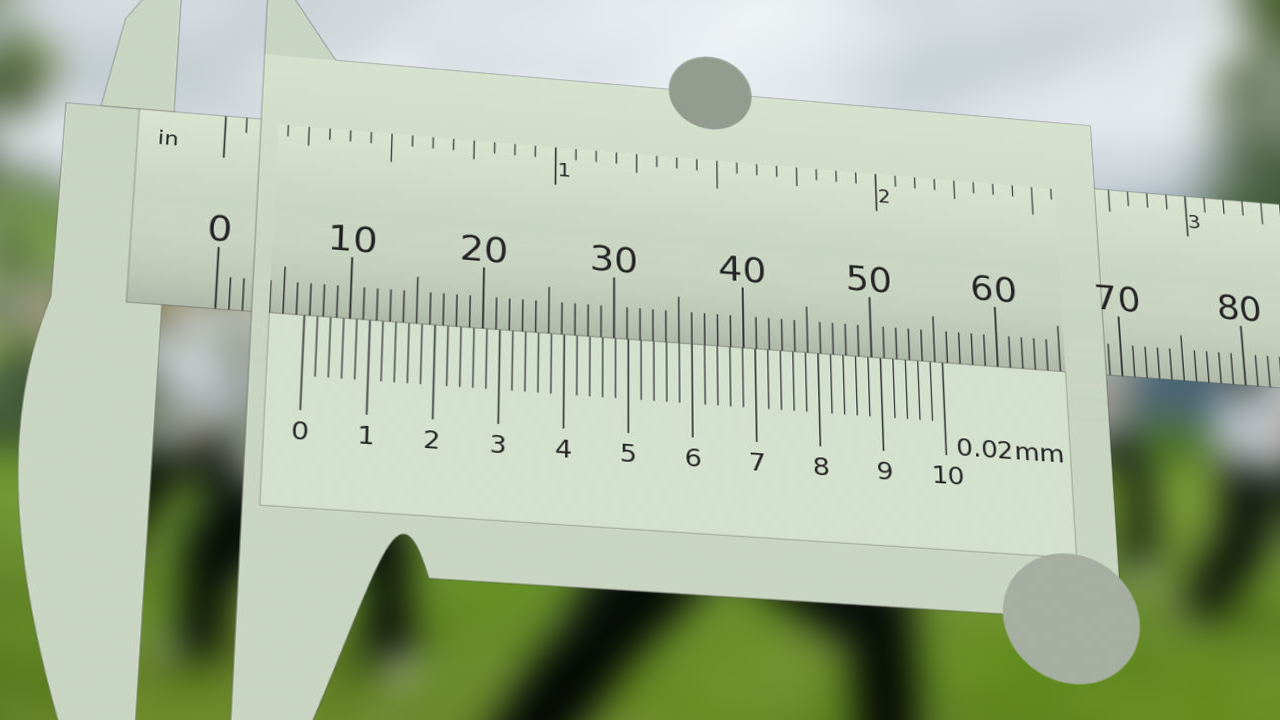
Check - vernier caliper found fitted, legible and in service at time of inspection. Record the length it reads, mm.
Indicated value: 6.6 mm
